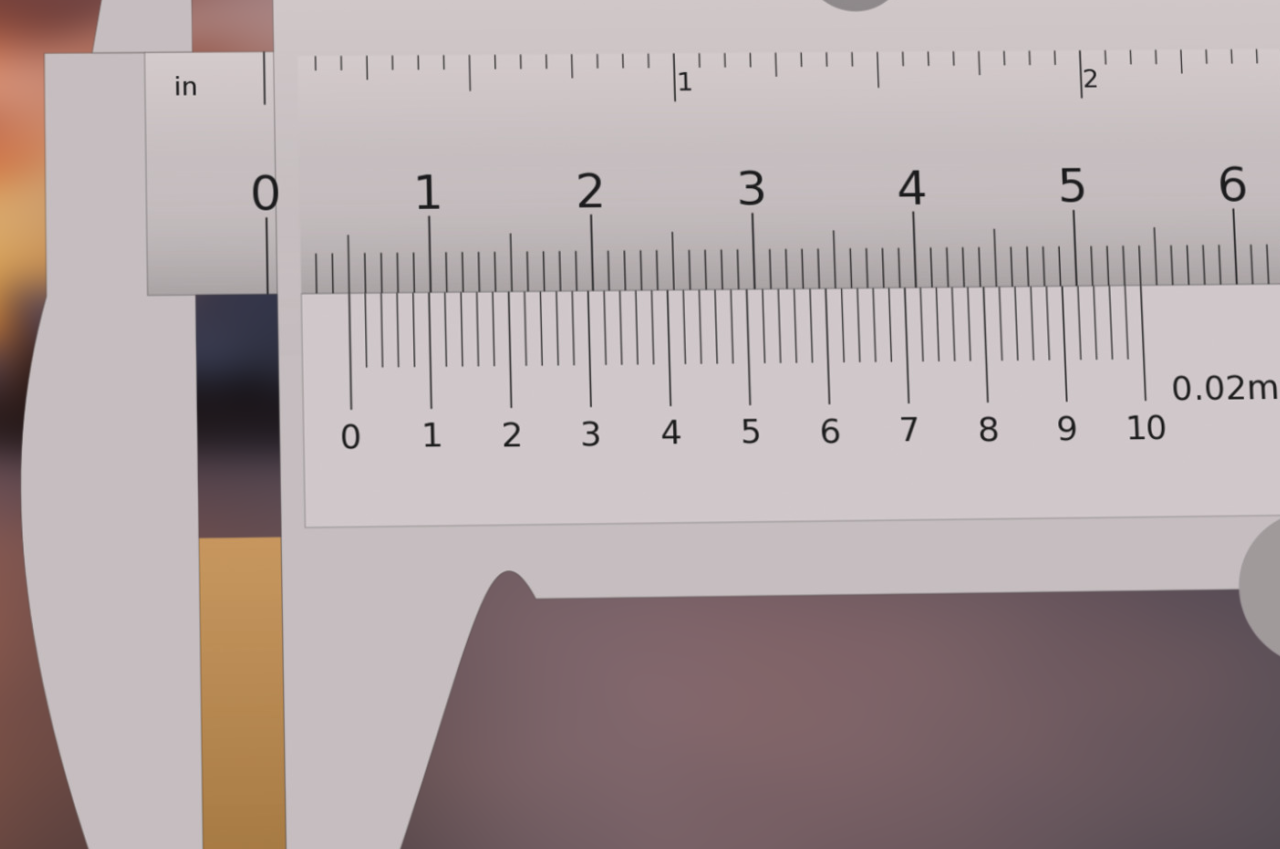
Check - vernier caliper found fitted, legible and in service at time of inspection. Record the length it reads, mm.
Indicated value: 5.0 mm
